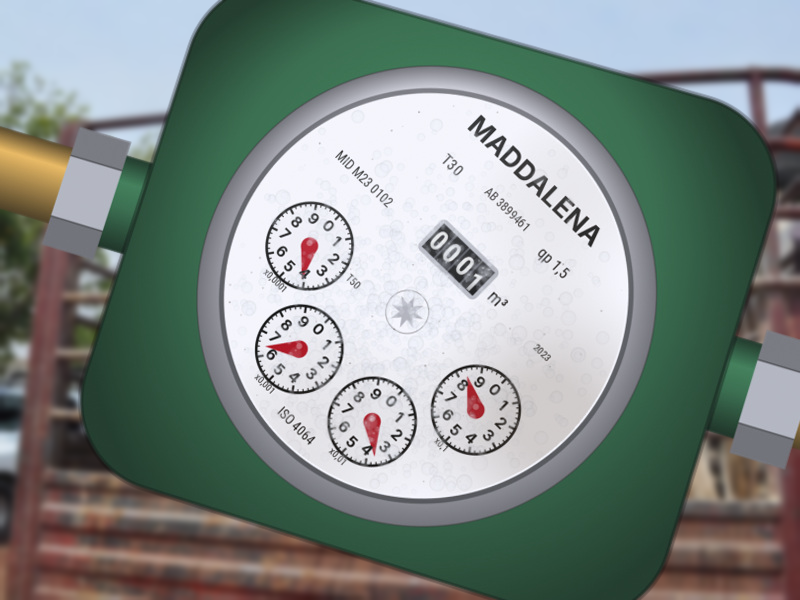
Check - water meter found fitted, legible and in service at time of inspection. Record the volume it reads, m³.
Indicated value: 0.8364 m³
